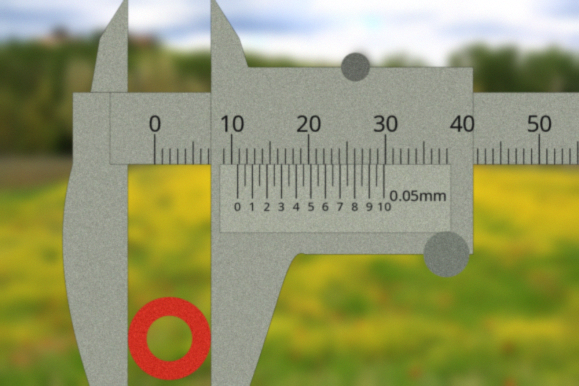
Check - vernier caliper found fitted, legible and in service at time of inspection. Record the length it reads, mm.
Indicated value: 10.8 mm
